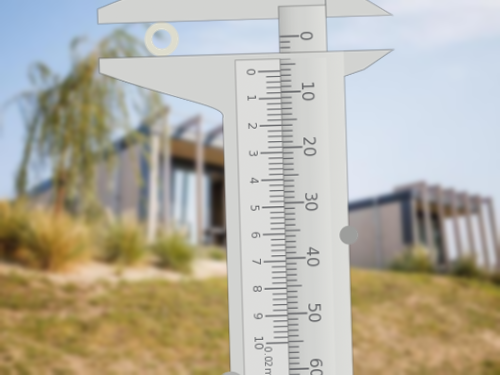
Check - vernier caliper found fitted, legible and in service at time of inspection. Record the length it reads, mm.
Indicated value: 6.2 mm
